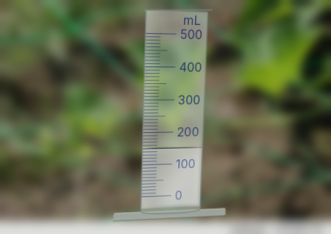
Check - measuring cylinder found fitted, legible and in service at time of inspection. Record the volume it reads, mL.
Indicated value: 150 mL
